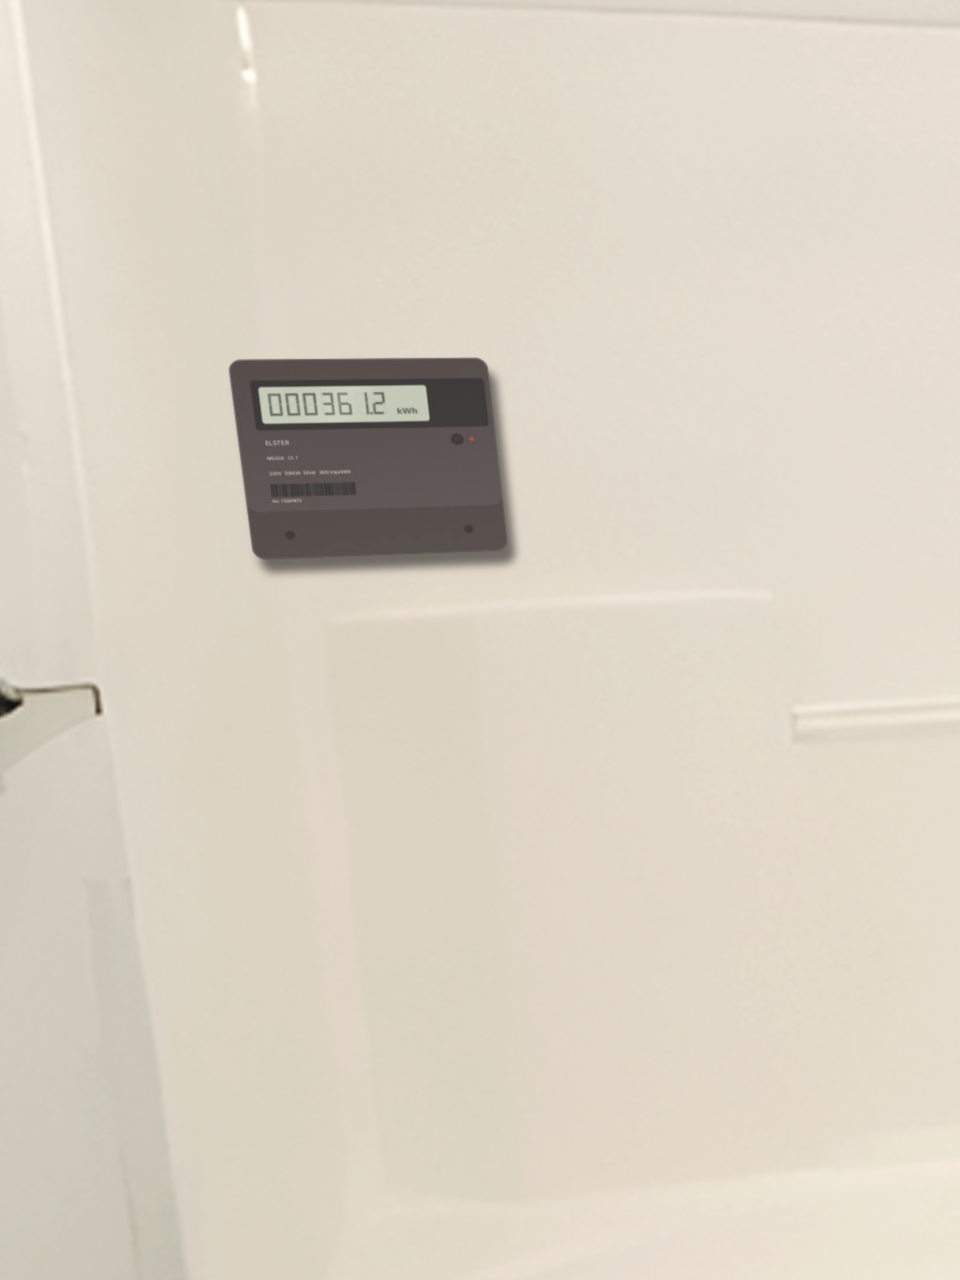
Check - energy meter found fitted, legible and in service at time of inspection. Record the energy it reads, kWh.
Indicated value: 361.2 kWh
